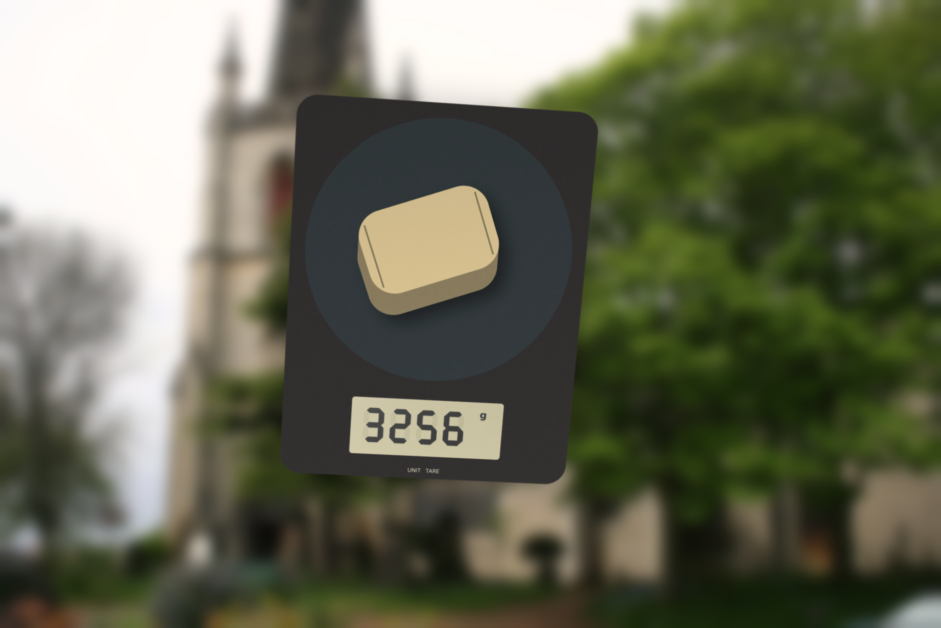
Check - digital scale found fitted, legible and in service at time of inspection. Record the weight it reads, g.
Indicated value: 3256 g
